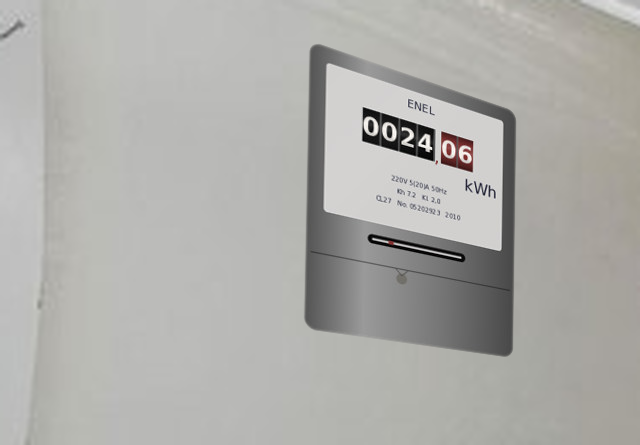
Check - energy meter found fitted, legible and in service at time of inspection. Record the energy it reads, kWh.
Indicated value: 24.06 kWh
